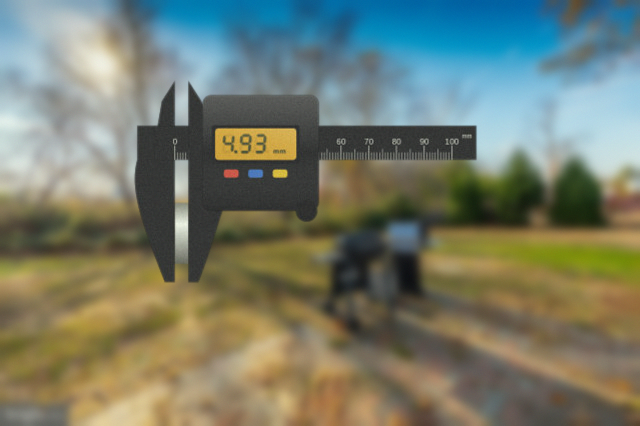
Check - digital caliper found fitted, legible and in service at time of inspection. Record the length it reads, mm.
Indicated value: 4.93 mm
